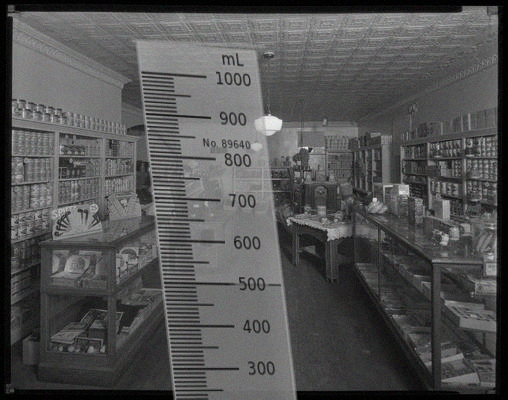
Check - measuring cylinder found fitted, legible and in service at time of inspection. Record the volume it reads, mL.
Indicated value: 500 mL
